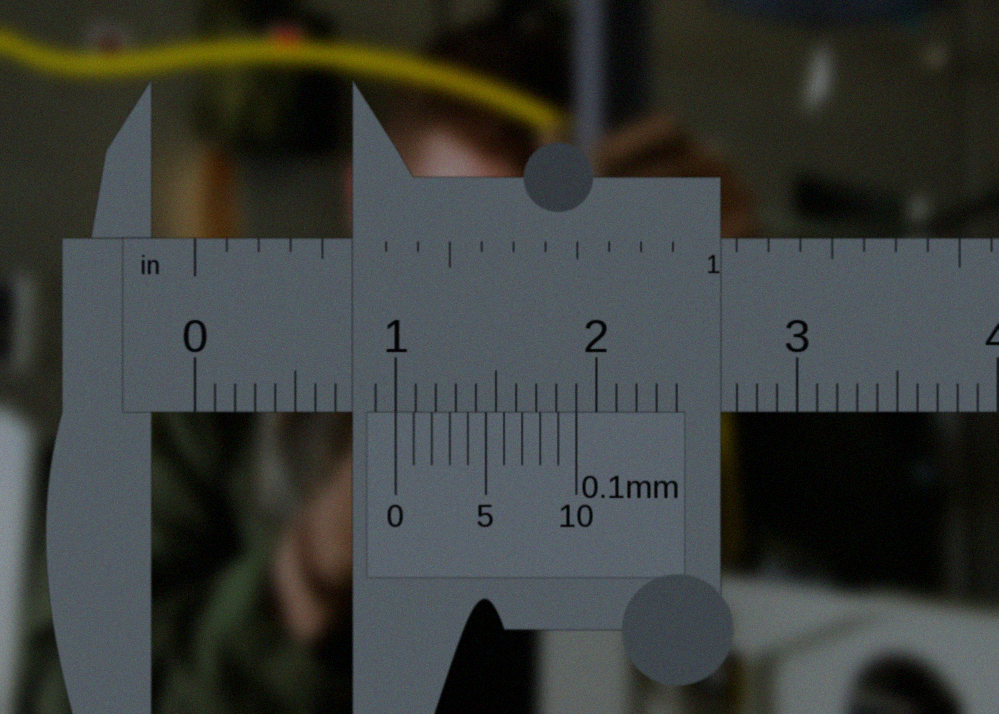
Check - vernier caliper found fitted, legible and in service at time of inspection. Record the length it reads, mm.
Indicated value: 10.0 mm
